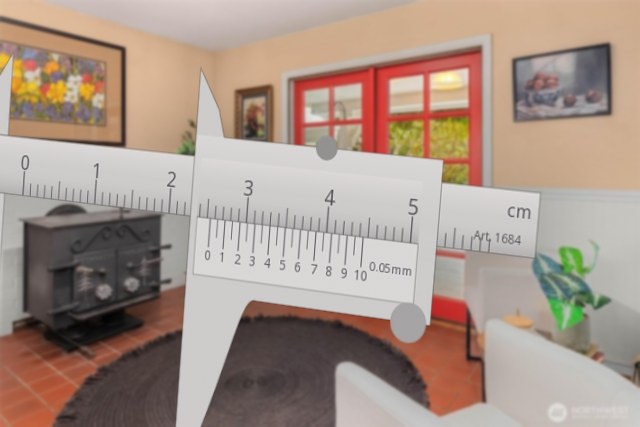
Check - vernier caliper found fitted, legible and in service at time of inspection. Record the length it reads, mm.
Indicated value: 25.4 mm
